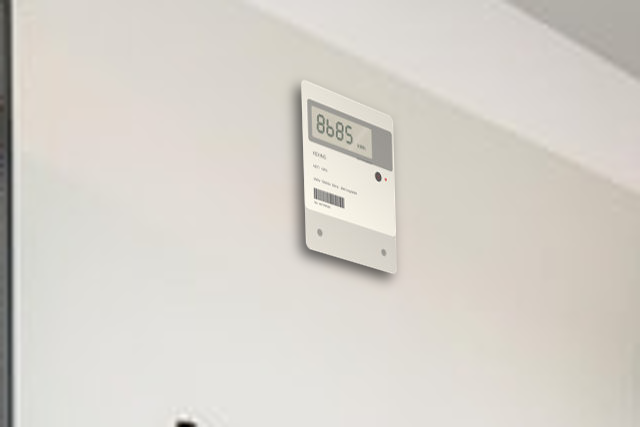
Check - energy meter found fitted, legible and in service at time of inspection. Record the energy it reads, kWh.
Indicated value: 8685 kWh
